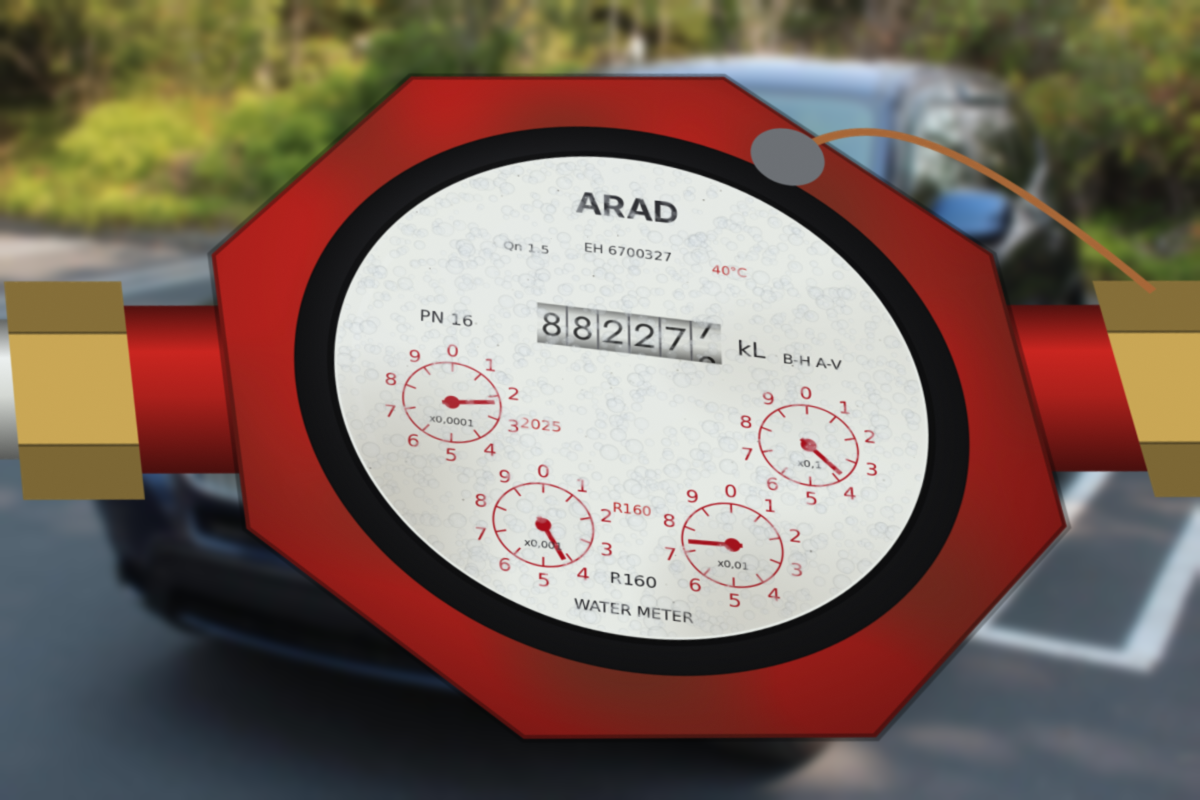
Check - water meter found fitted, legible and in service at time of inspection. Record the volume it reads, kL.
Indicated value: 882277.3742 kL
